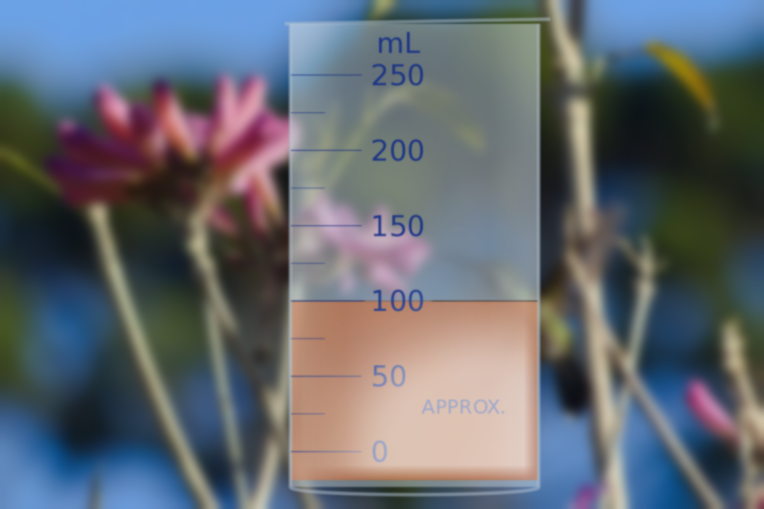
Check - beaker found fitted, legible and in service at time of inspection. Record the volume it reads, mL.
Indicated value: 100 mL
